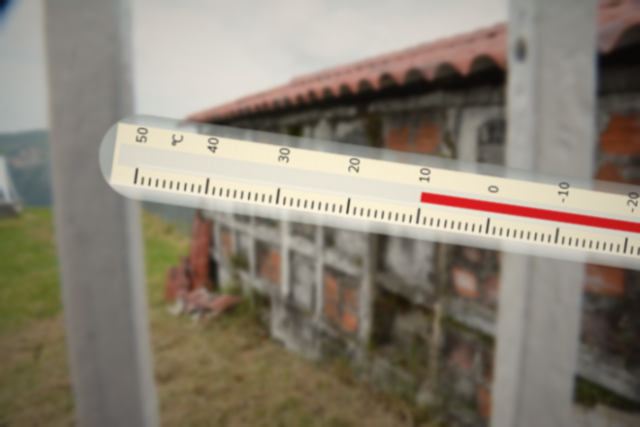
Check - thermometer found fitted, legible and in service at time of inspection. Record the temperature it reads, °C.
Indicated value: 10 °C
